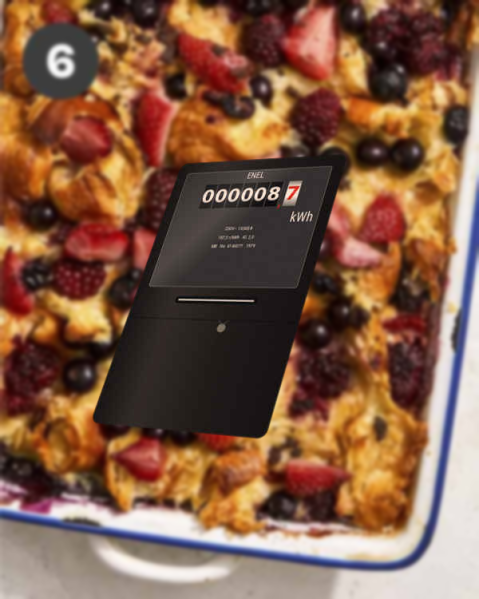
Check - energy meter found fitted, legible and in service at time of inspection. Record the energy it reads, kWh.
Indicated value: 8.7 kWh
